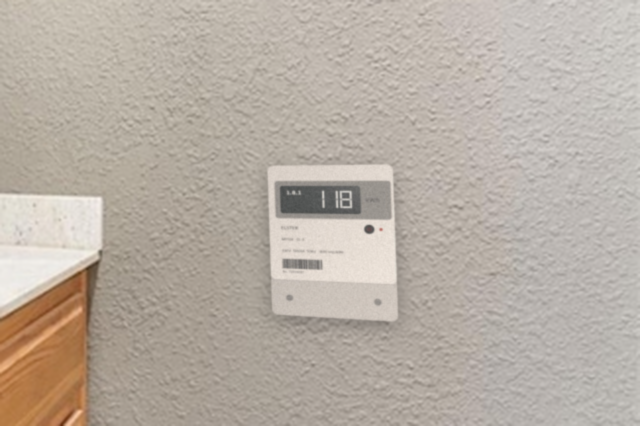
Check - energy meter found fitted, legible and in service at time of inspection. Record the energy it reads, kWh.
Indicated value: 118 kWh
